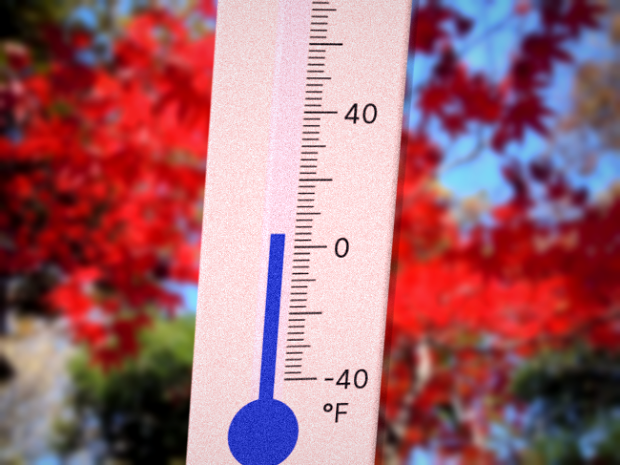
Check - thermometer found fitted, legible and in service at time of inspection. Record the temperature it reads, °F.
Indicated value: 4 °F
